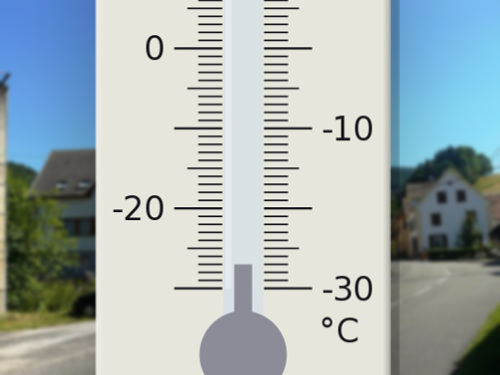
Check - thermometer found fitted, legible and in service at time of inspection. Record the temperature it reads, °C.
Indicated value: -27 °C
